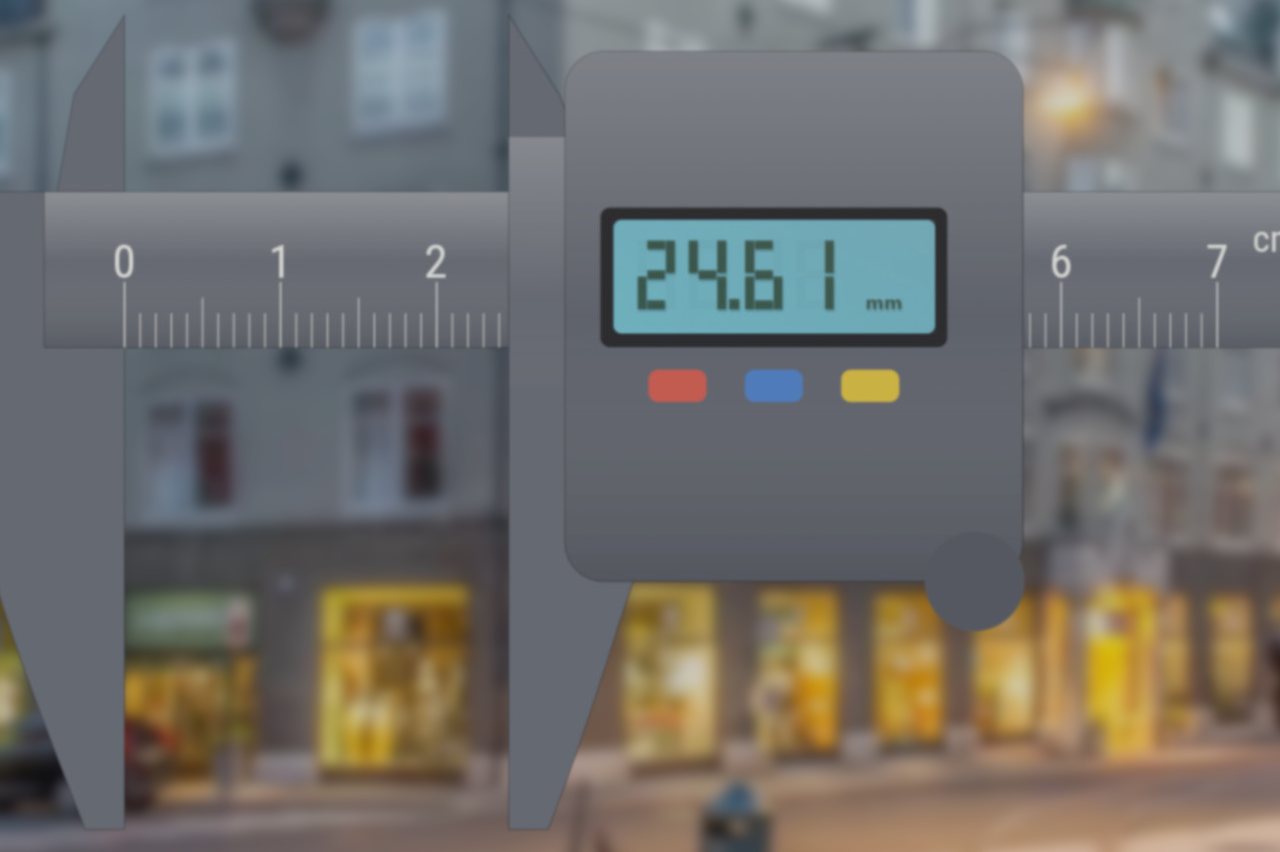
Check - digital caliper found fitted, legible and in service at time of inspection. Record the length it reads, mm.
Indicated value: 24.61 mm
